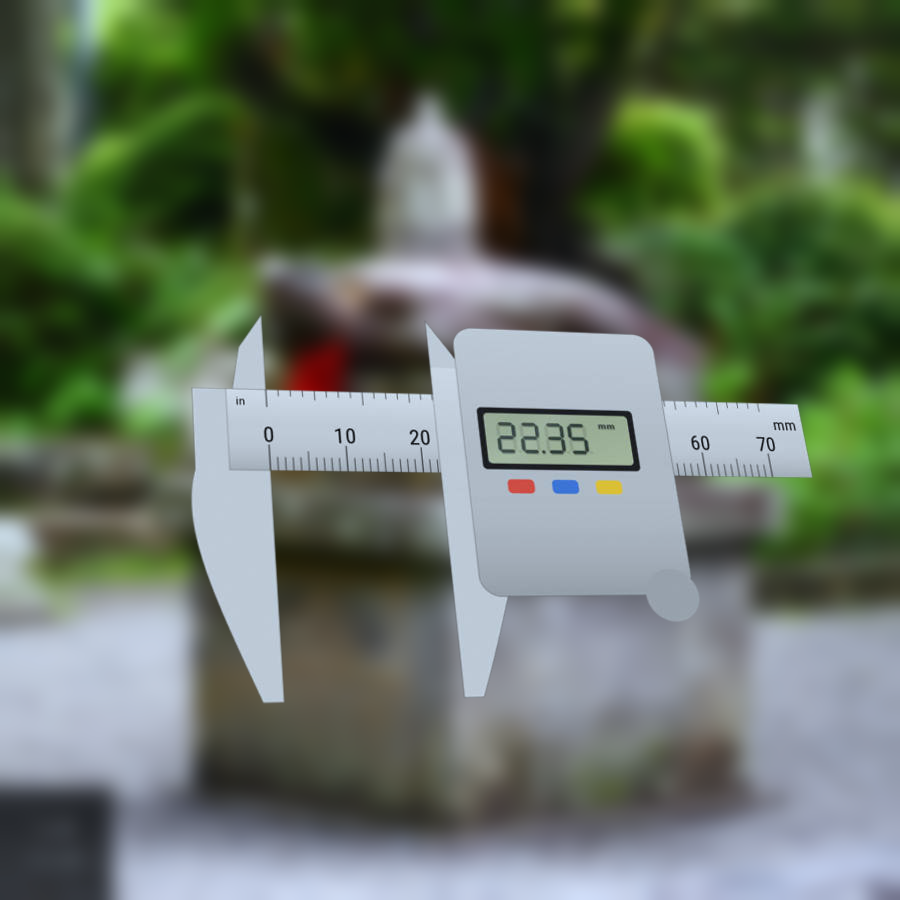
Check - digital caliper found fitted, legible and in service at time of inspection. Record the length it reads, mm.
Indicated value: 22.35 mm
